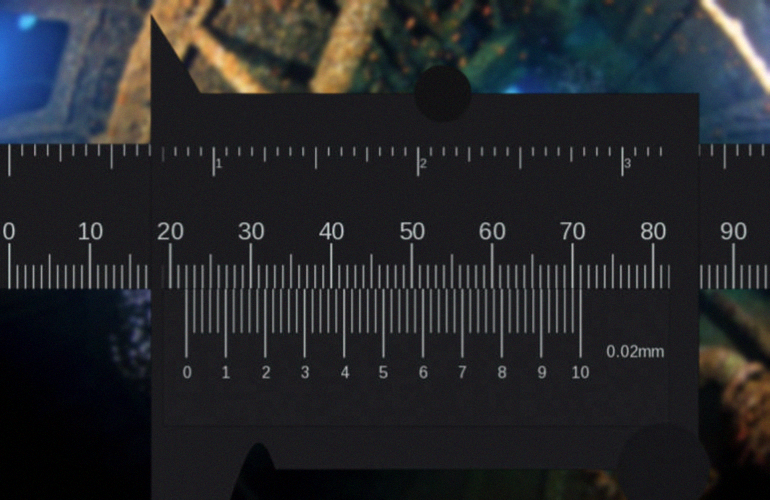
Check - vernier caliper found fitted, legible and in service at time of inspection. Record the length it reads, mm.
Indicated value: 22.0 mm
